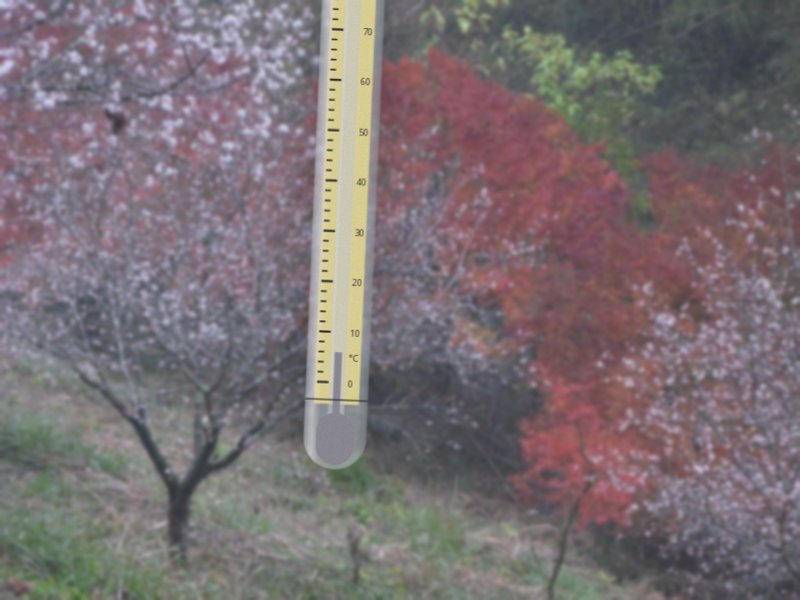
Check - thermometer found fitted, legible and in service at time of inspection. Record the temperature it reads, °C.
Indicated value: 6 °C
